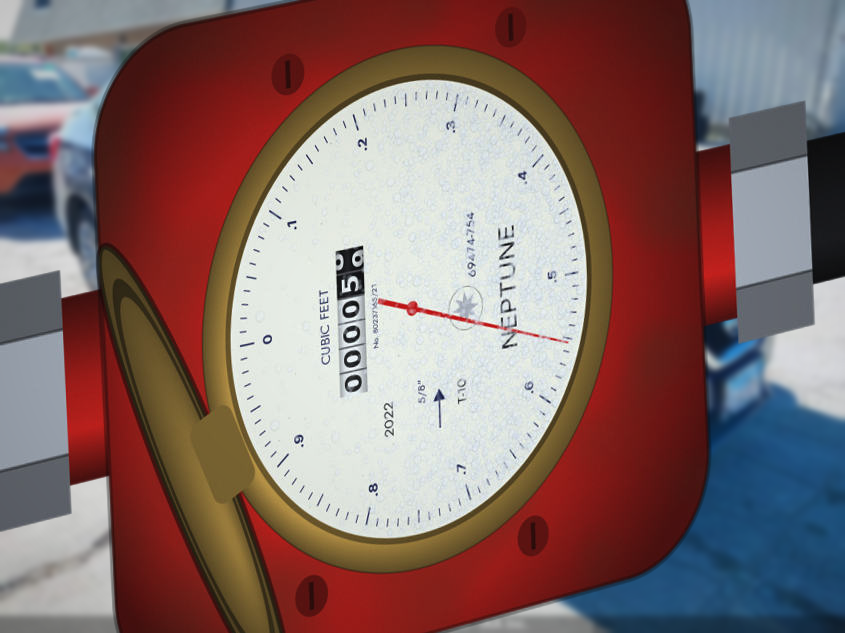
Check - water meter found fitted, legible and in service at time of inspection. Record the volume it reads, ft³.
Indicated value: 58.55 ft³
